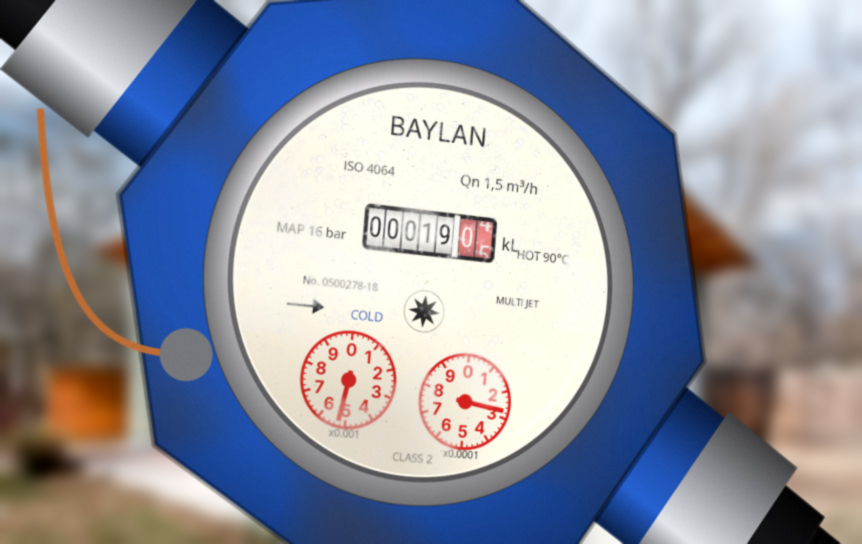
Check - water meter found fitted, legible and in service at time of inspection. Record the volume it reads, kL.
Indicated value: 19.0452 kL
